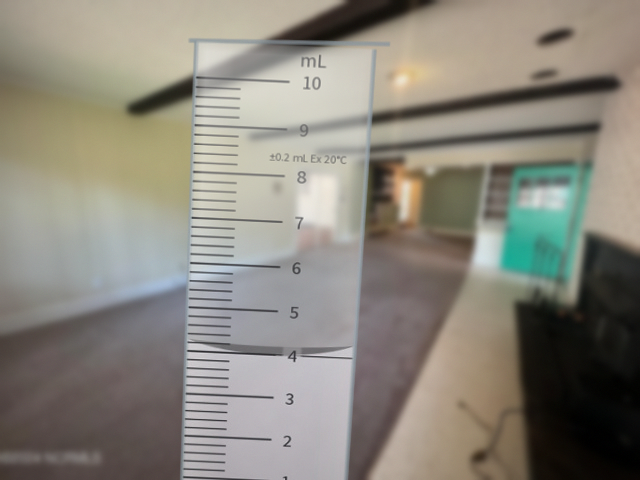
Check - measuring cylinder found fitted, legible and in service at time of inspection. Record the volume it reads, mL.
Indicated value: 4 mL
